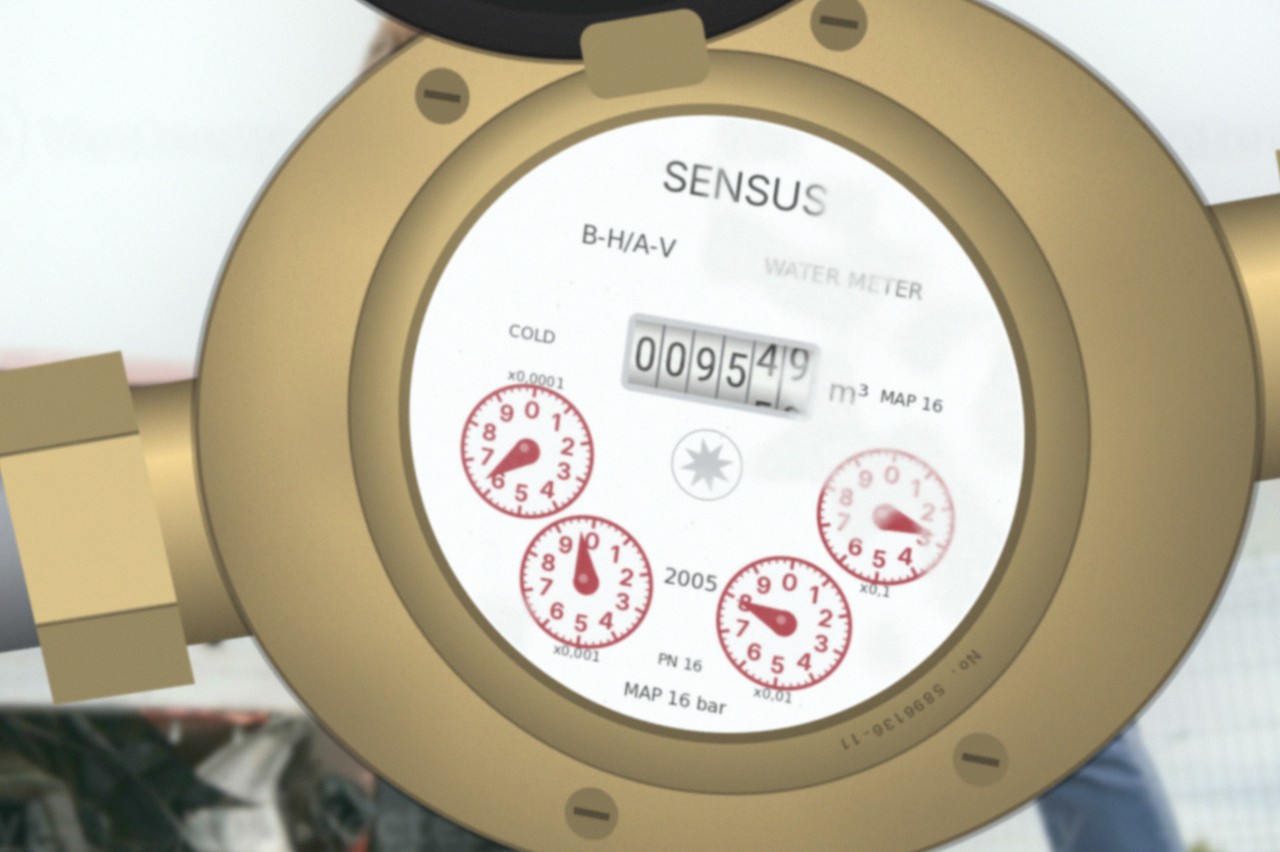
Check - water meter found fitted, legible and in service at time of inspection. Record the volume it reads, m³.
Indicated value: 9549.2796 m³
